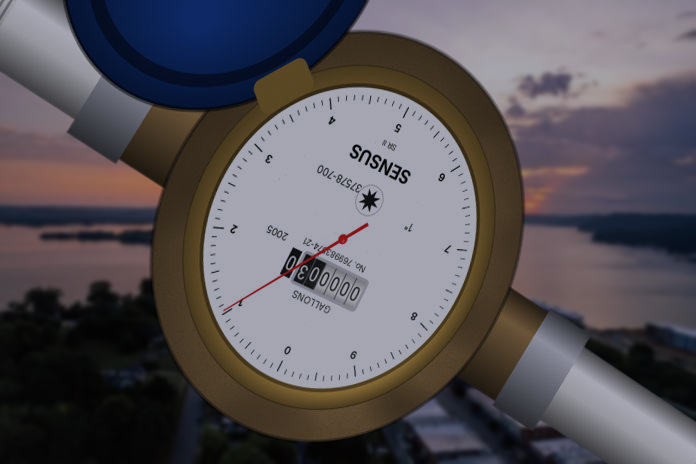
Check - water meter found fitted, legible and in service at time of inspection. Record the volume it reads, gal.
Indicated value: 31.0 gal
